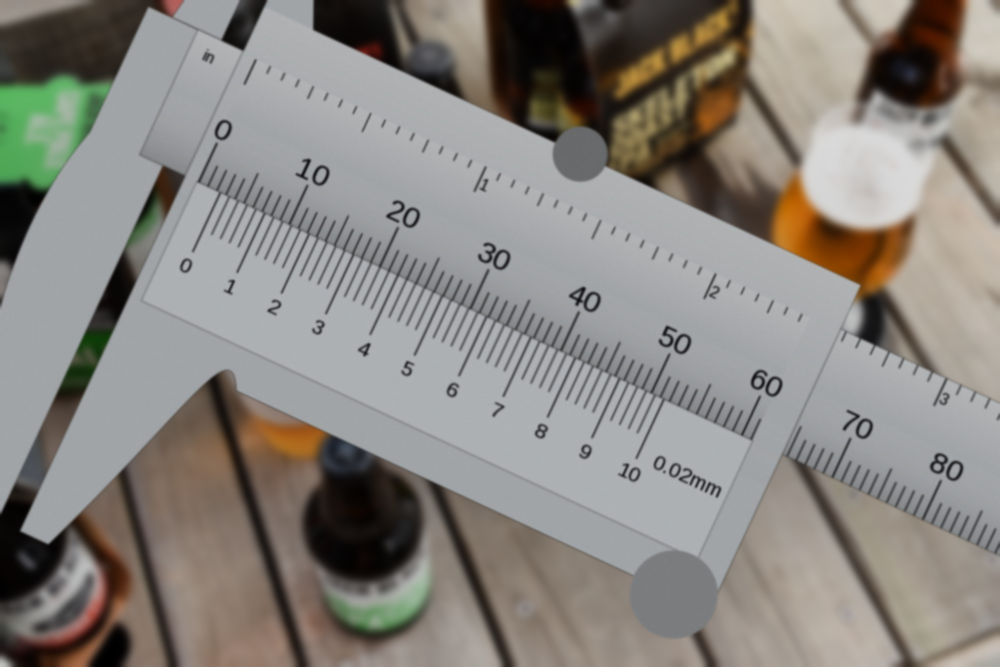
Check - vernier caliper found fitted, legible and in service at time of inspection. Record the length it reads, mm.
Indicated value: 2.4 mm
